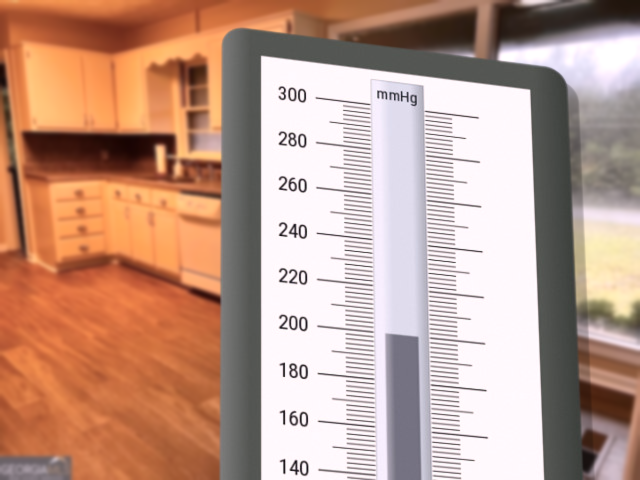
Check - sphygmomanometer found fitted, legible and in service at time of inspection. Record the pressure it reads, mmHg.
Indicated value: 200 mmHg
